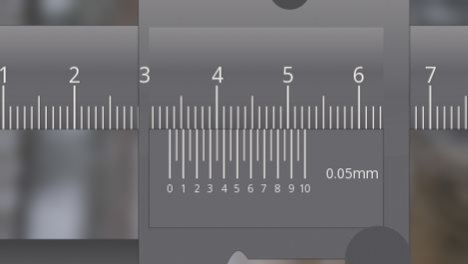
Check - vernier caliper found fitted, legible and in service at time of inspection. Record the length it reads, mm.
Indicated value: 33.4 mm
